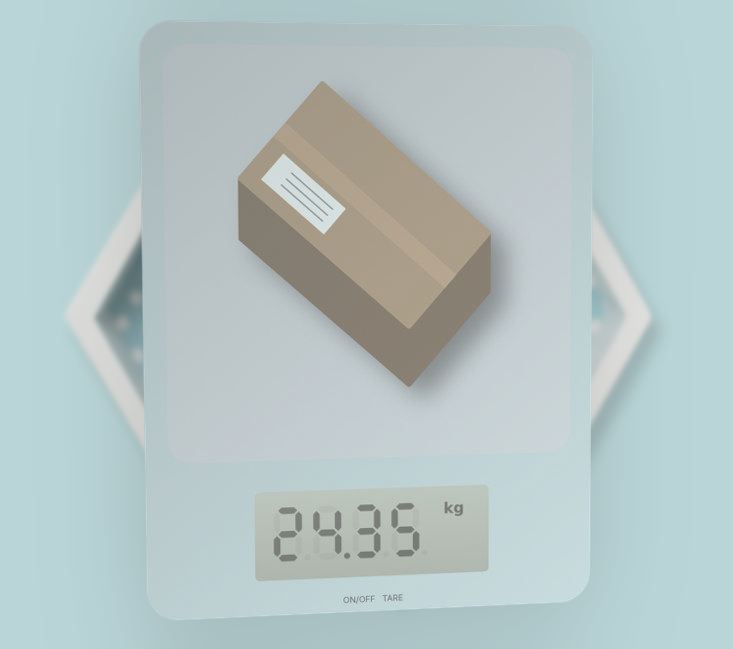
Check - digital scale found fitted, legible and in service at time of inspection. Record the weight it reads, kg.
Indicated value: 24.35 kg
